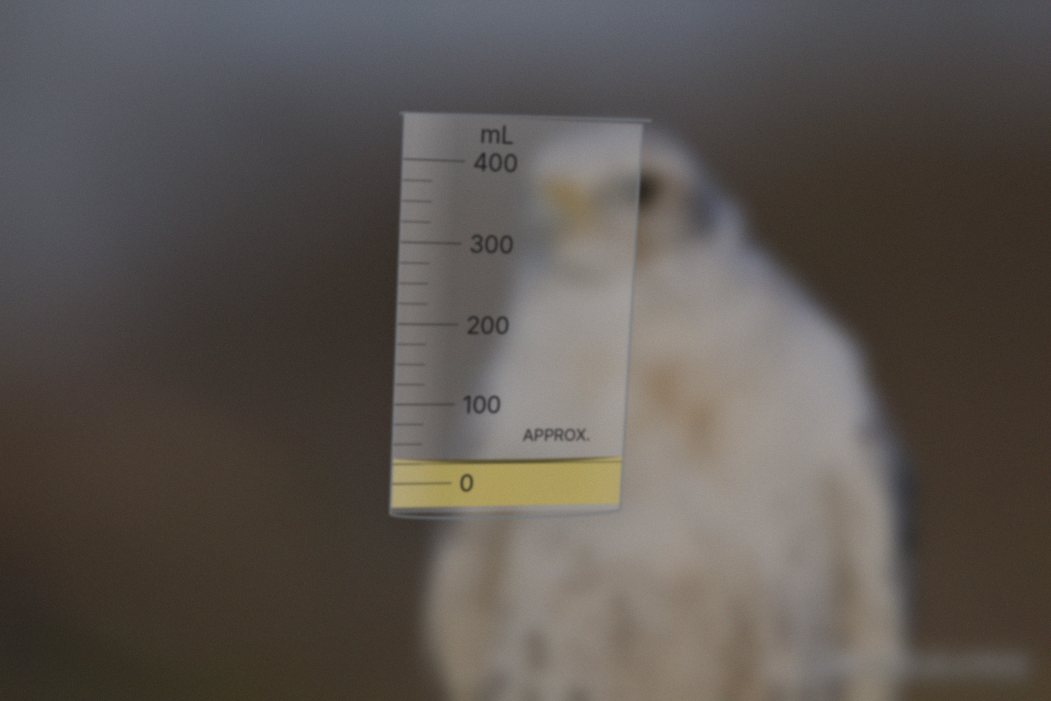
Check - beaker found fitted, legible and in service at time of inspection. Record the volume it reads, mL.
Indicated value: 25 mL
